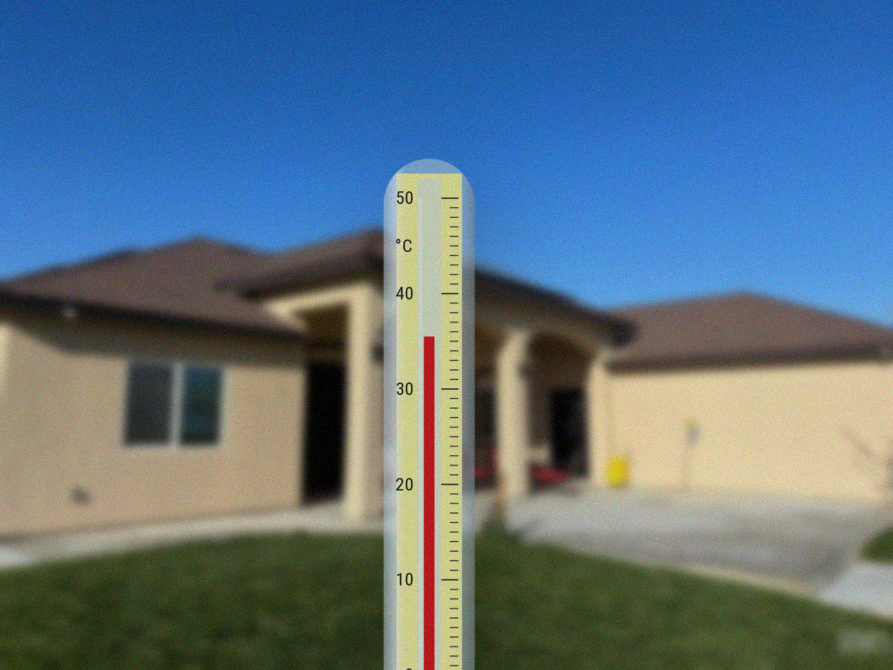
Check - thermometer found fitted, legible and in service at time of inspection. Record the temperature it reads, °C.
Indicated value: 35.5 °C
